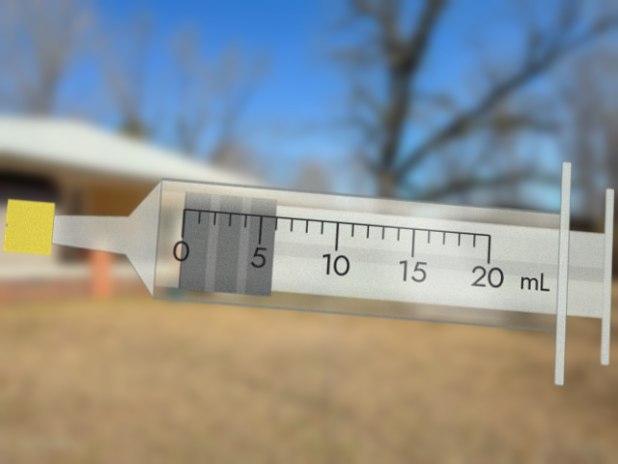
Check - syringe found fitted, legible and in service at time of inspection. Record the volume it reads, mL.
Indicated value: 0 mL
